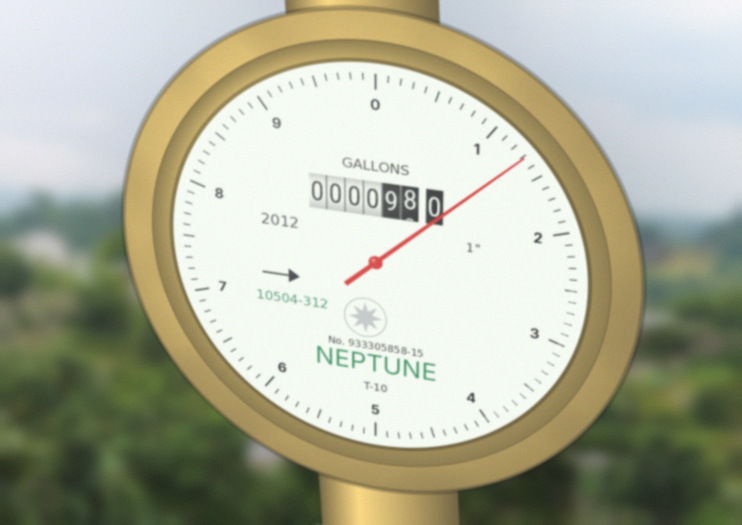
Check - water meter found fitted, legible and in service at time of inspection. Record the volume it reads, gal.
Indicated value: 981.3 gal
